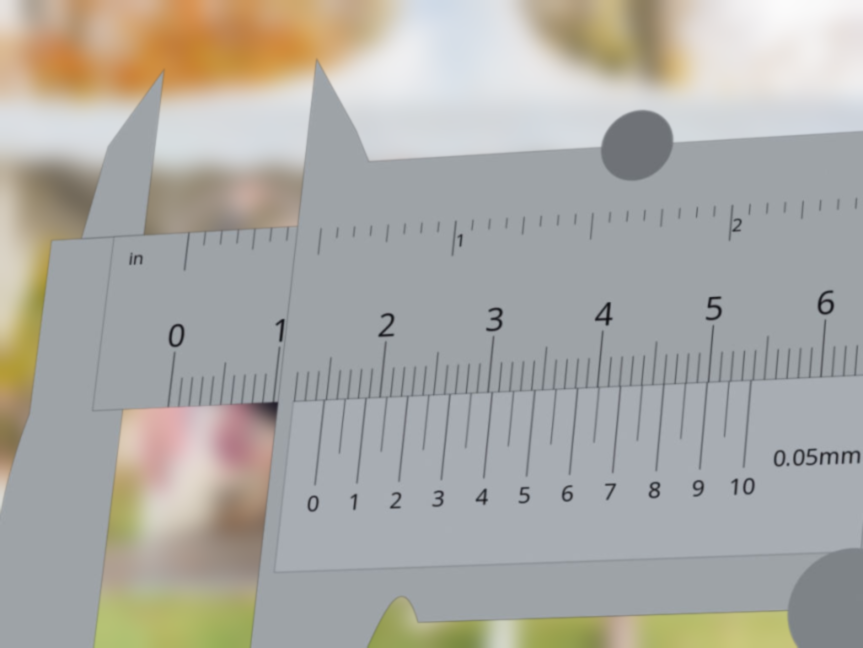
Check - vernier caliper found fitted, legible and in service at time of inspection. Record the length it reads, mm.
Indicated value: 14.8 mm
